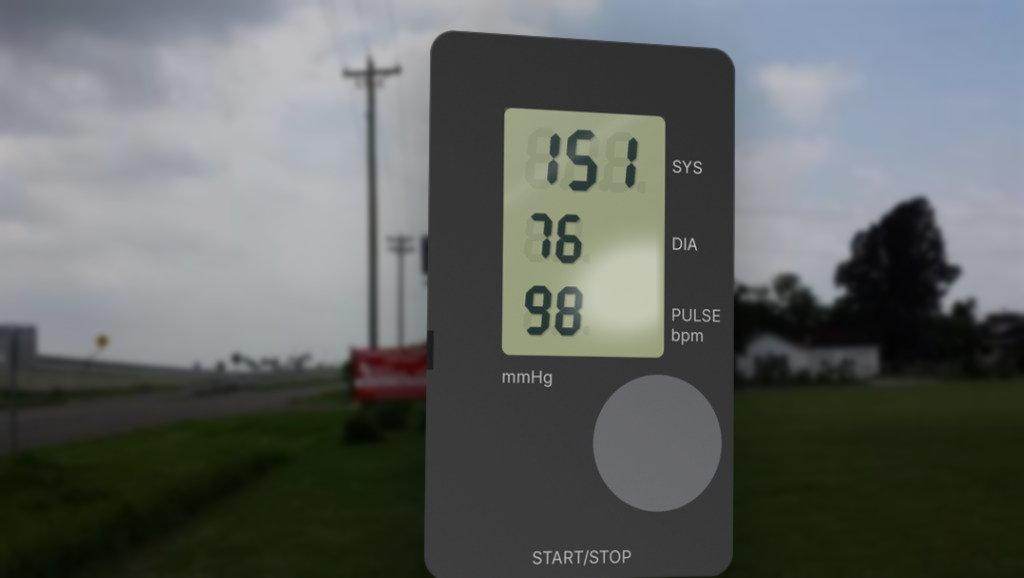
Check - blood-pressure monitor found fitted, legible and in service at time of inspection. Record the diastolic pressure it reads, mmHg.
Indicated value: 76 mmHg
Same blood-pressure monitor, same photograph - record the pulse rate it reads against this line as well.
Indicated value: 98 bpm
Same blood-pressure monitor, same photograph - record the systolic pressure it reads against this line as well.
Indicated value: 151 mmHg
